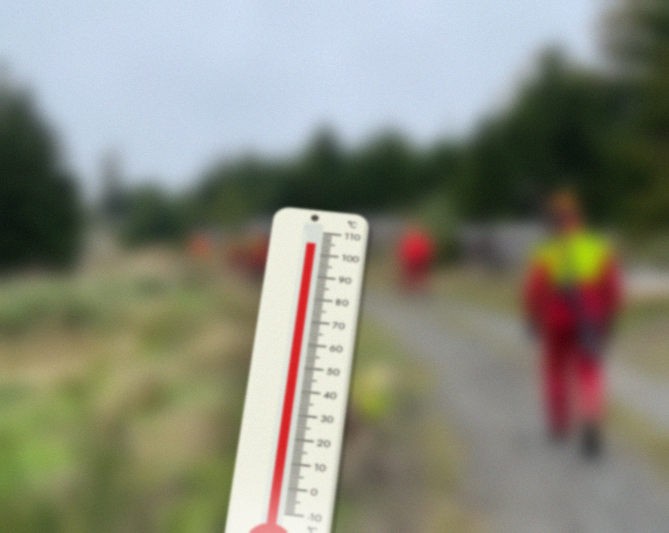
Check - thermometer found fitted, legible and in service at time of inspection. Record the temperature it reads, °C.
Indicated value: 105 °C
